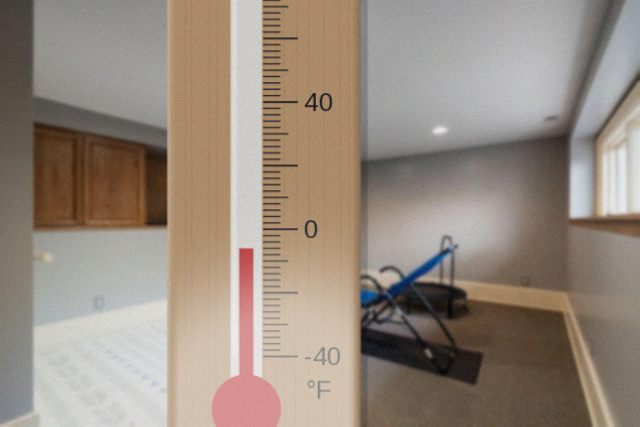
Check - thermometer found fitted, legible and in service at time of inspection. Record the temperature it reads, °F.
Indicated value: -6 °F
